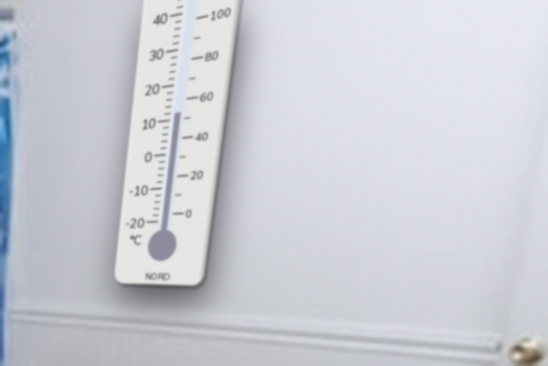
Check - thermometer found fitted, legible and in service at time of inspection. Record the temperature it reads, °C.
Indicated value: 12 °C
